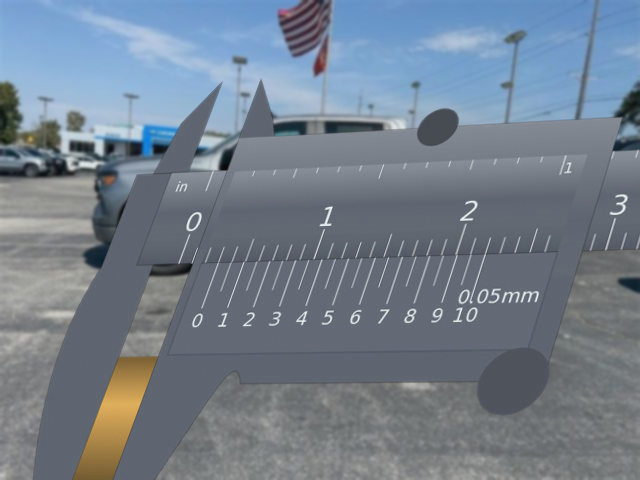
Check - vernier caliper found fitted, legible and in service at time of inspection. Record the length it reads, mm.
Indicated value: 3.0 mm
